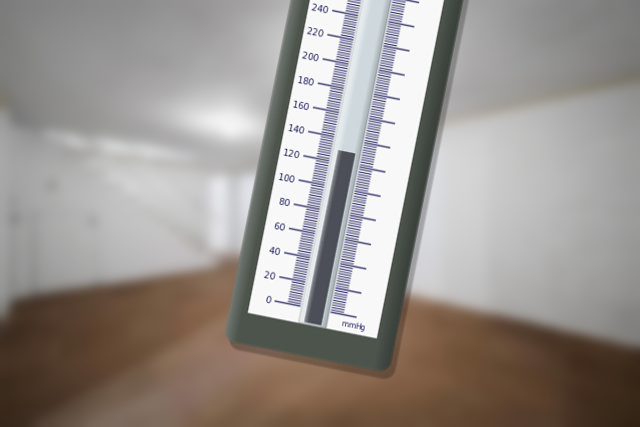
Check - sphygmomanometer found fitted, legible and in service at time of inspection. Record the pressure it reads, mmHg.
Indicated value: 130 mmHg
